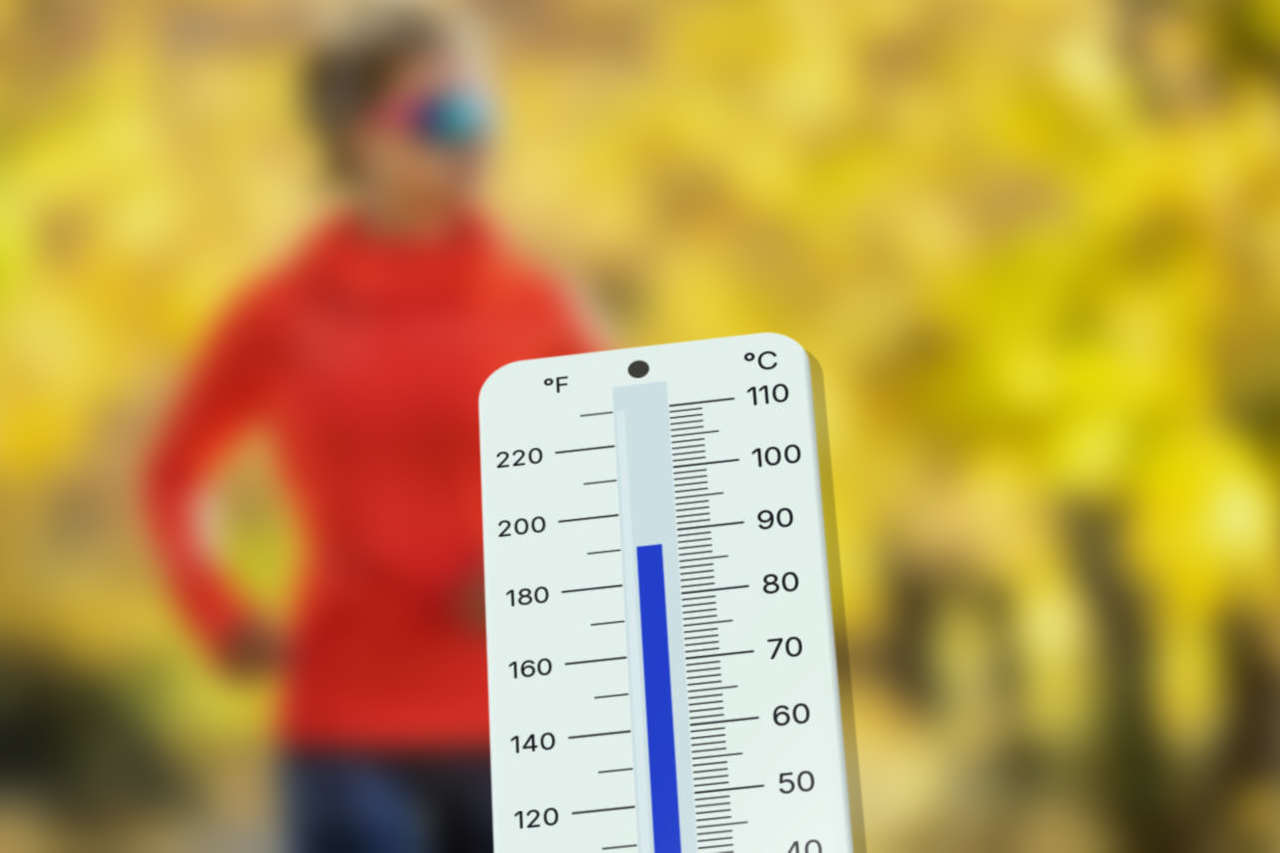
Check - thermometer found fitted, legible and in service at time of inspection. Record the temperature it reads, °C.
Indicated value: 88 °C
